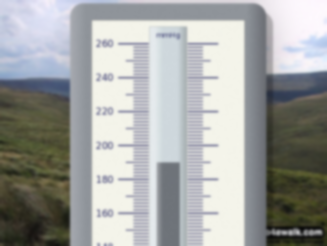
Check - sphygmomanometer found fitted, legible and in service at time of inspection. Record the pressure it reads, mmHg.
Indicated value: 190 mmHg
